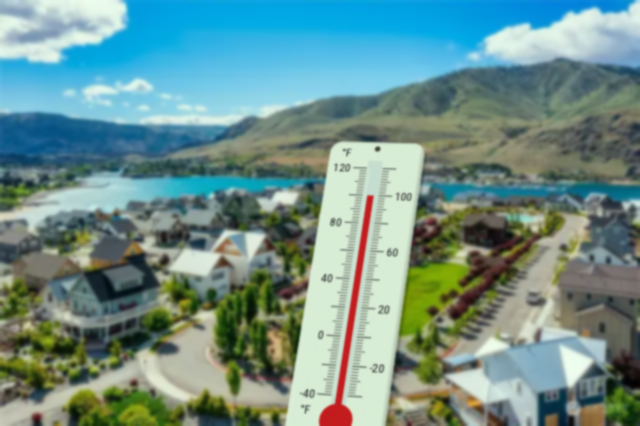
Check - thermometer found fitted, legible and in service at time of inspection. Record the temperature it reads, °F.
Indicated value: 100 °F
